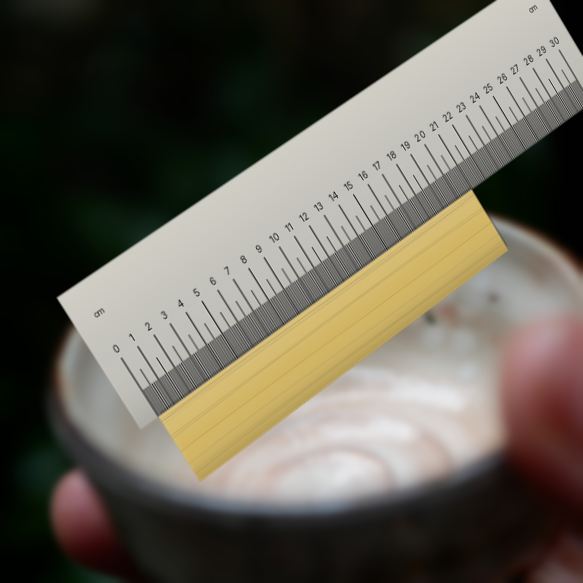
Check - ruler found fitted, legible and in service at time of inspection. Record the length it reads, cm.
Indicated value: 21 cm
